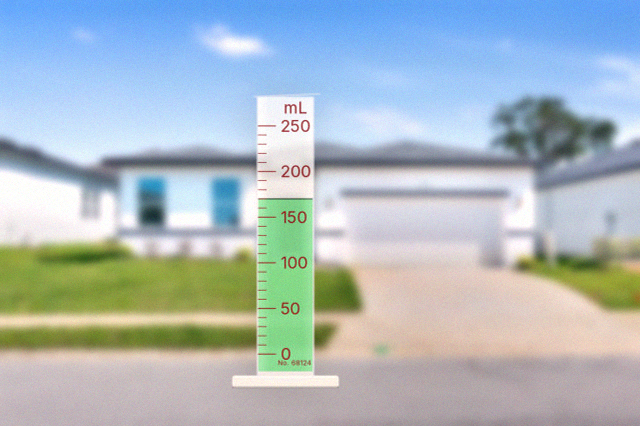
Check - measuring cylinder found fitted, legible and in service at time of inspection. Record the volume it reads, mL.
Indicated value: 170 mL
